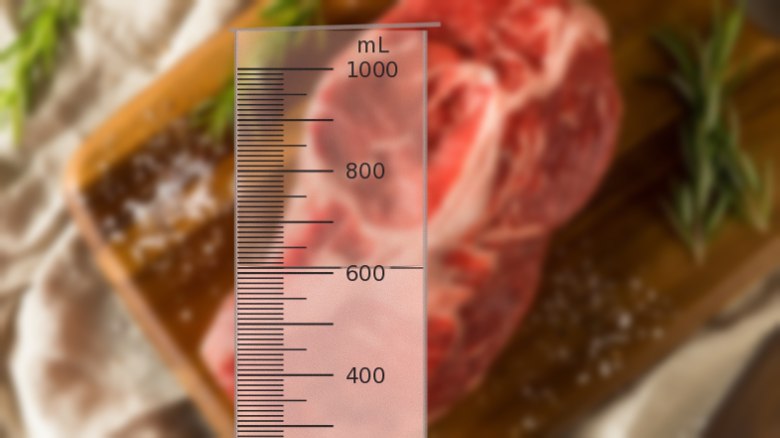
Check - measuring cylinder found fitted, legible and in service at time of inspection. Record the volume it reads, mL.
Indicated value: 610 mL
